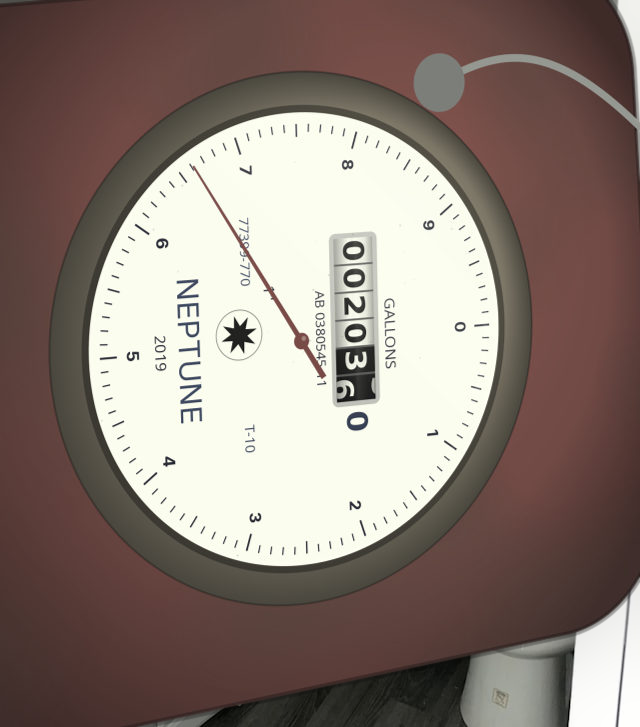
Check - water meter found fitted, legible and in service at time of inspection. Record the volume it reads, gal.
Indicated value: 20356.6 gal
